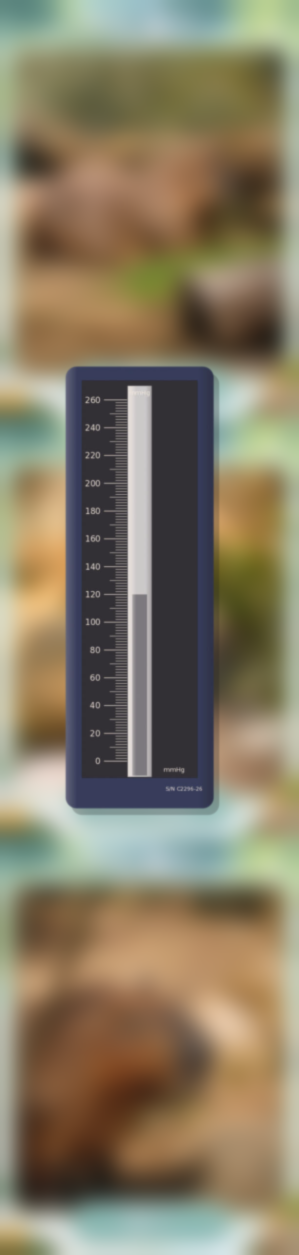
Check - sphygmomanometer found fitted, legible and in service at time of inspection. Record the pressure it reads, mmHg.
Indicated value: 120 mmHg
